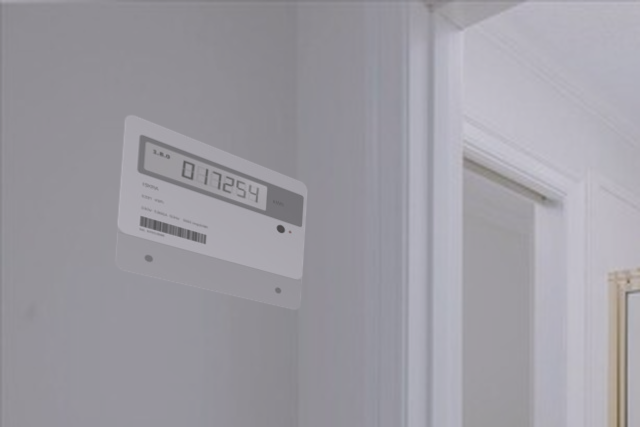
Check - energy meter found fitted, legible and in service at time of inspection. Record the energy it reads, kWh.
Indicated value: 17254 kWh
